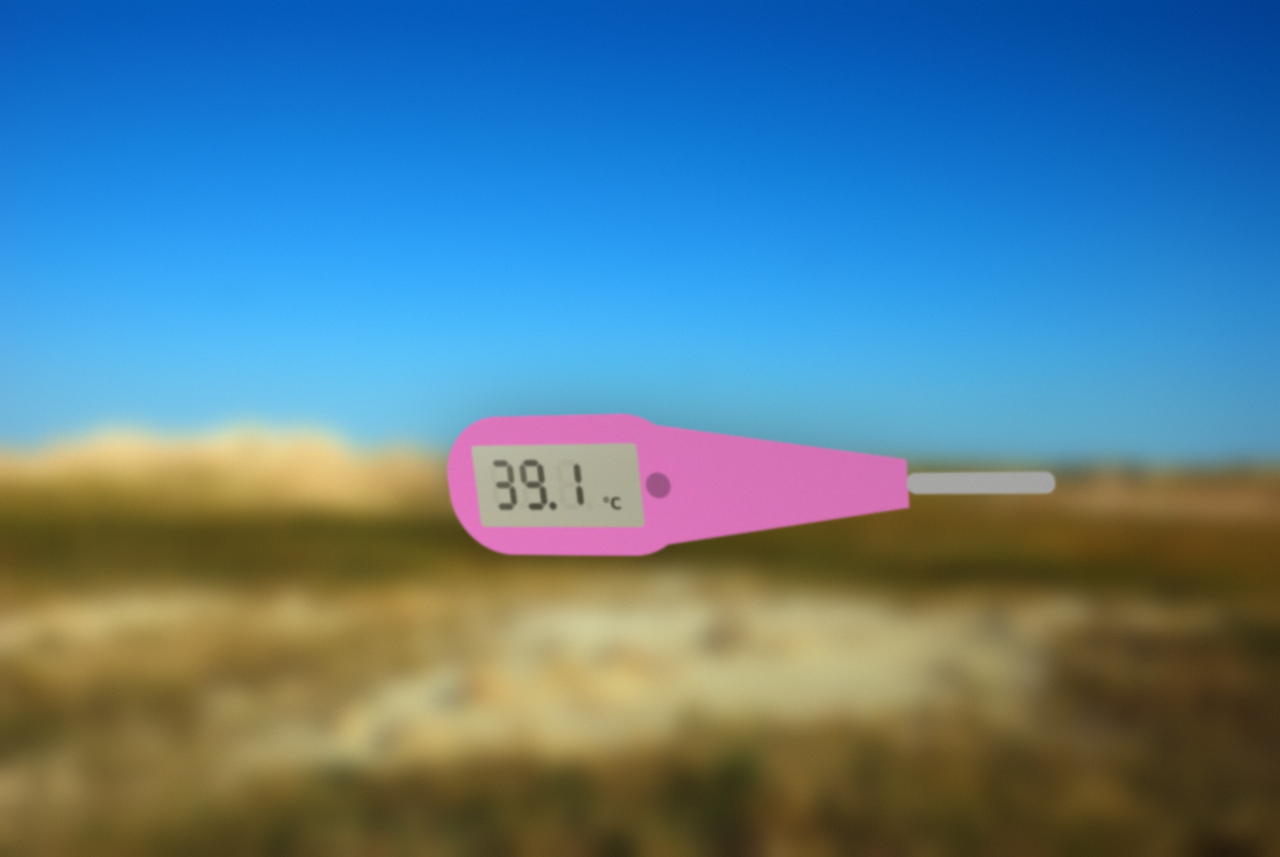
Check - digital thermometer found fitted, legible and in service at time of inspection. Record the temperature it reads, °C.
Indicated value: 39.1 °C
